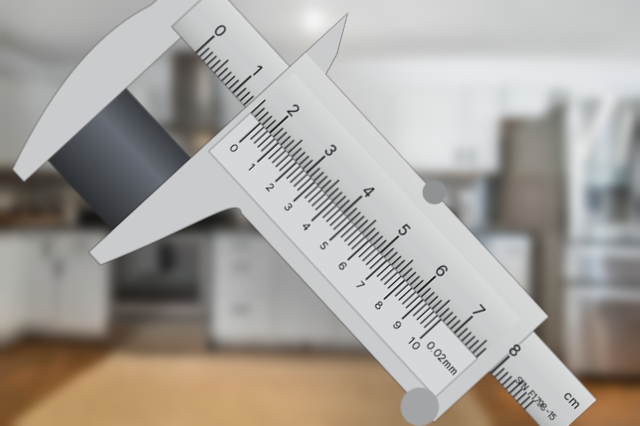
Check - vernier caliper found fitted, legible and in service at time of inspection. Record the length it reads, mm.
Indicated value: 17.5 mm
